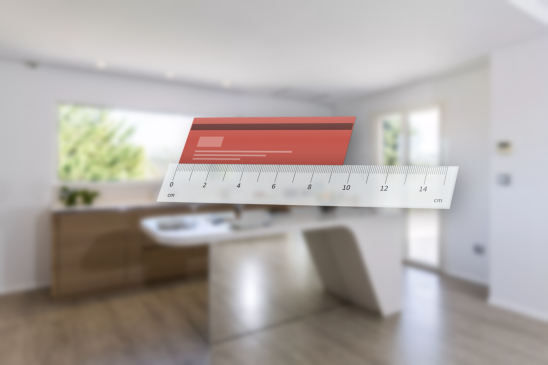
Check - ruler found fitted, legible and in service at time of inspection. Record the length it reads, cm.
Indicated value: 9.5 cm
